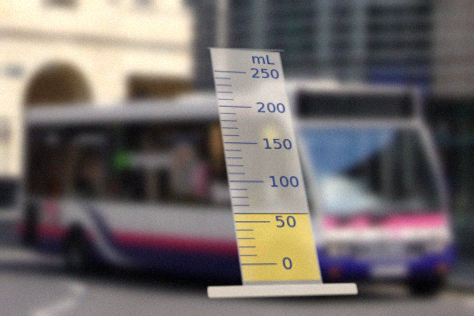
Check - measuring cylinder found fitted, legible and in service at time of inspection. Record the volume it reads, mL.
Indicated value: 60 mL
